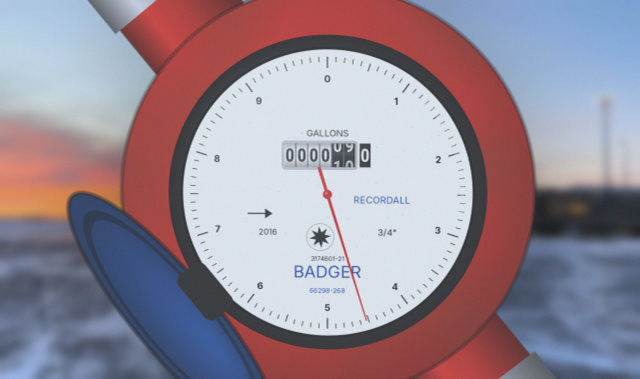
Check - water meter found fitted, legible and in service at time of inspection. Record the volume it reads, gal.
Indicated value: 94.5 gal
